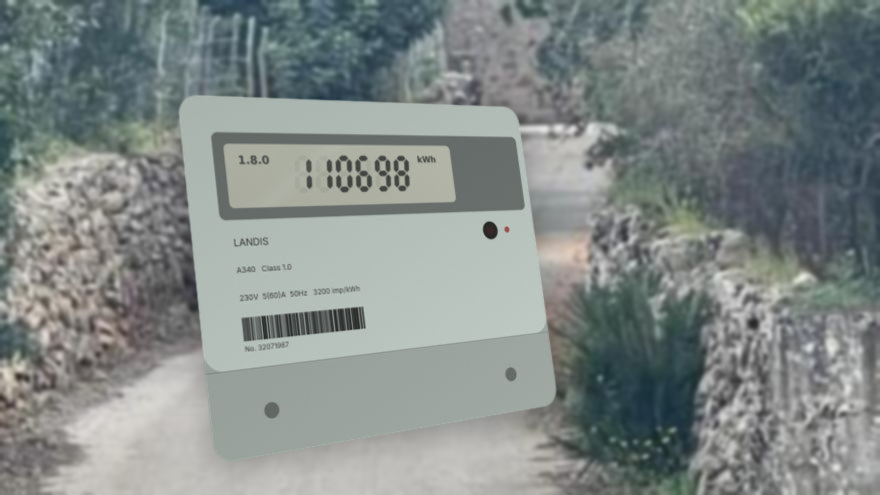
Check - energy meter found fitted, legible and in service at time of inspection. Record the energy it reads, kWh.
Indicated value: 110698 kWh
